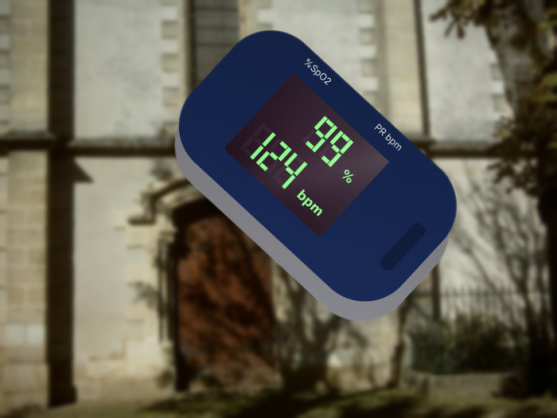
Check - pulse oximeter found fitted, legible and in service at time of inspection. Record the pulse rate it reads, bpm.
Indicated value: 124 bpm
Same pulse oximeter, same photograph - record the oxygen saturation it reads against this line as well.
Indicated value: 99 %
